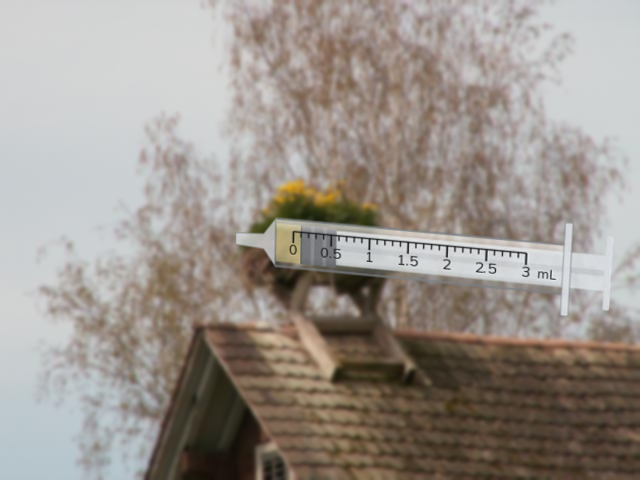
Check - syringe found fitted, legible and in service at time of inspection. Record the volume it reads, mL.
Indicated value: 0.1 mL
